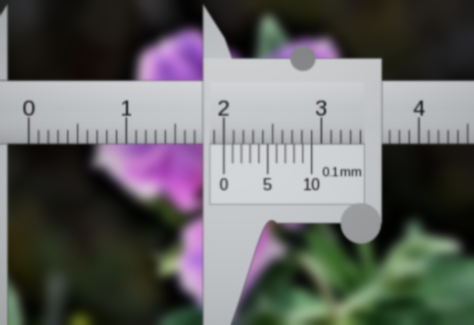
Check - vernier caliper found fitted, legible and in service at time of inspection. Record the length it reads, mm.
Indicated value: 20.0 mm
